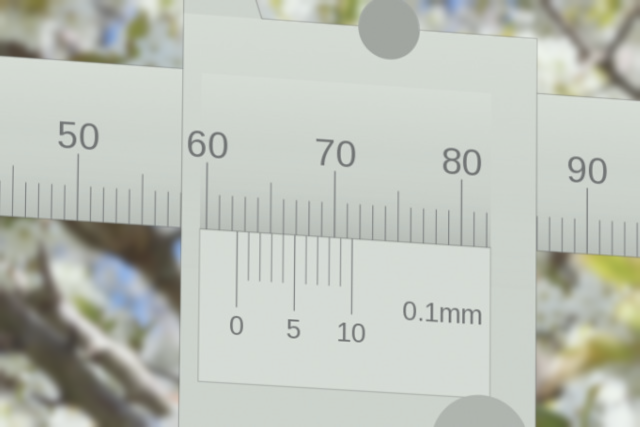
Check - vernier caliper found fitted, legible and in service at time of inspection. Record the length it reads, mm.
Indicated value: 62.4 mm
